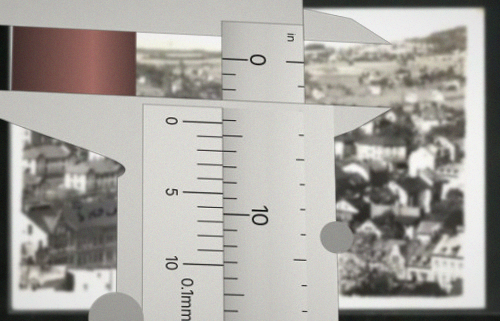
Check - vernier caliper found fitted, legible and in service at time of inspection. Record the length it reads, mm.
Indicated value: 4.2 mm
